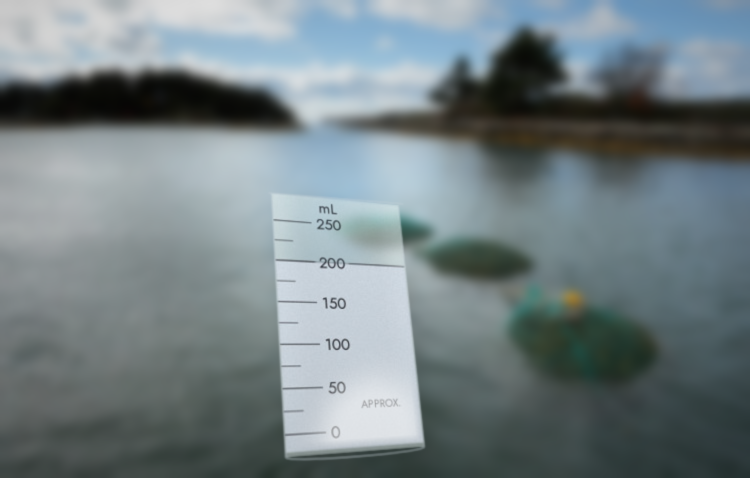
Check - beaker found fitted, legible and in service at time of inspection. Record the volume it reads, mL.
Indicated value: 200 mL
